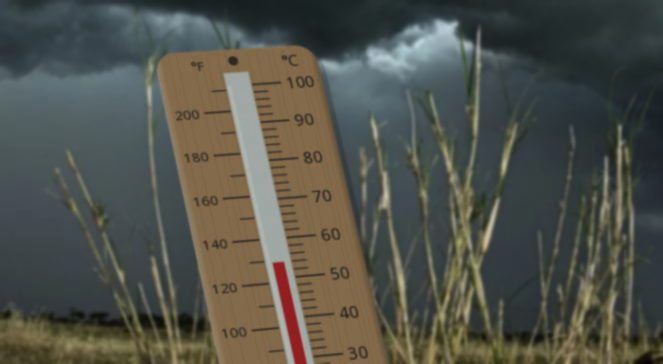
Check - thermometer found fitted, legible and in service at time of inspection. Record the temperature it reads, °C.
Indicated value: 54 °C
